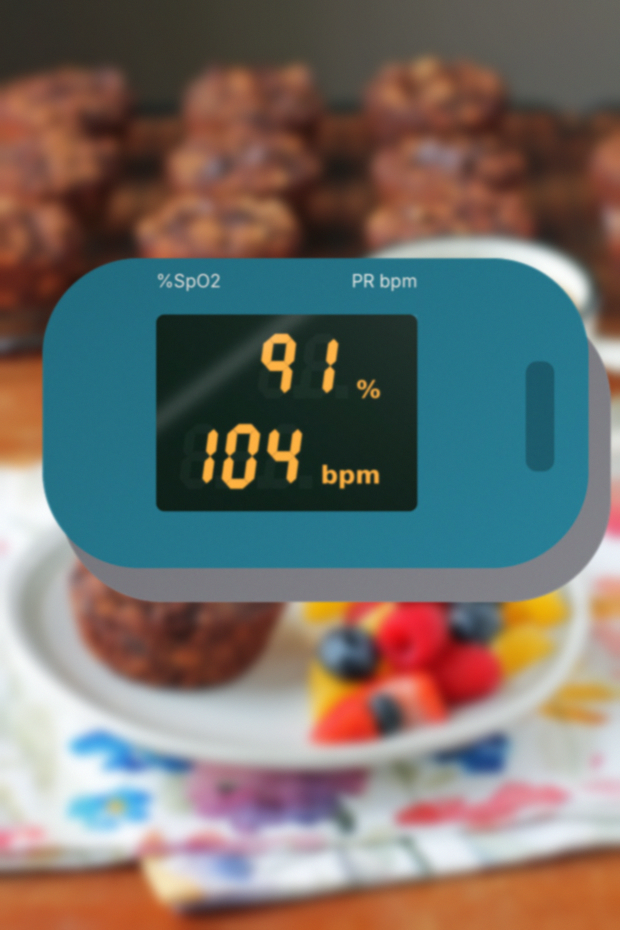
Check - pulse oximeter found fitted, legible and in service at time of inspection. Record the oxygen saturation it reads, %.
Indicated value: 91 %
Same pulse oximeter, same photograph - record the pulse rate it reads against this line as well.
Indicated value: 104 bpm
